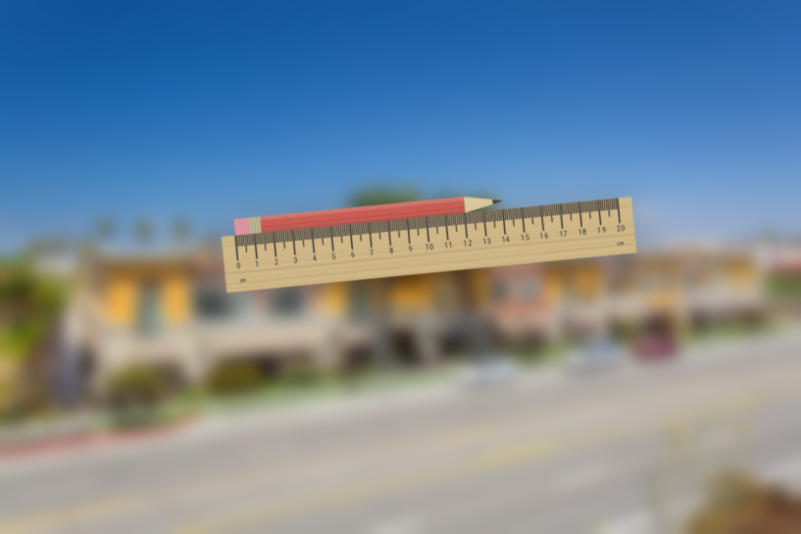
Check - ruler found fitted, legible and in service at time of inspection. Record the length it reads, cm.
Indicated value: 14 cm
